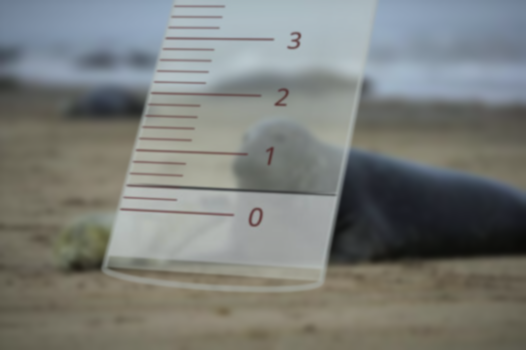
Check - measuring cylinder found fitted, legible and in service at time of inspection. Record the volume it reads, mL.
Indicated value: 0.4 mL
